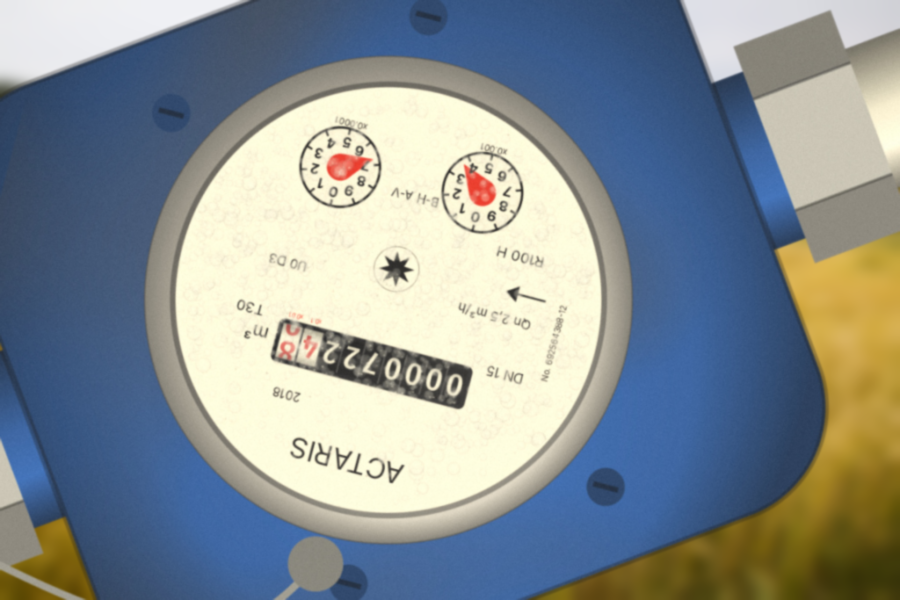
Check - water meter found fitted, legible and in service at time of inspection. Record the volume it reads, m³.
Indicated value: 722.4836 m³
